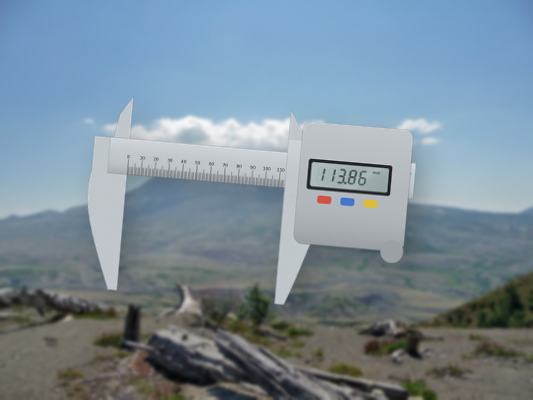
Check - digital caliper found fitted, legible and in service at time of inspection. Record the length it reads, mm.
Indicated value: 113.86 mm
